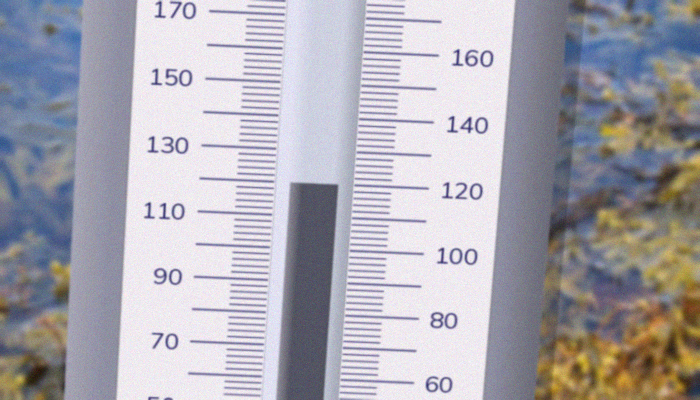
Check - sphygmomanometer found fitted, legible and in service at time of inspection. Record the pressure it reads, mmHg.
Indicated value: 120 mmHg
